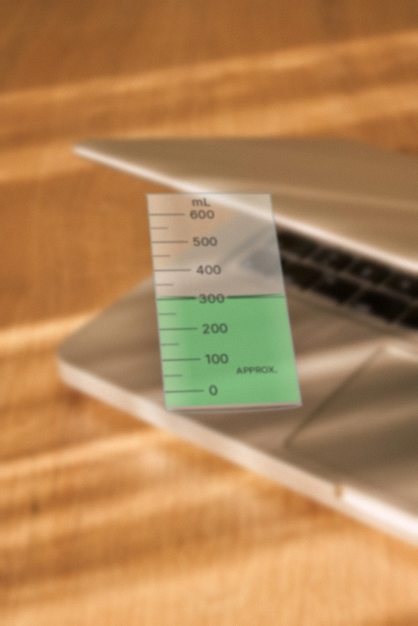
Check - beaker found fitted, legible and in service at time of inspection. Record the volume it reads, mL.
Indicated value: 300 mL
